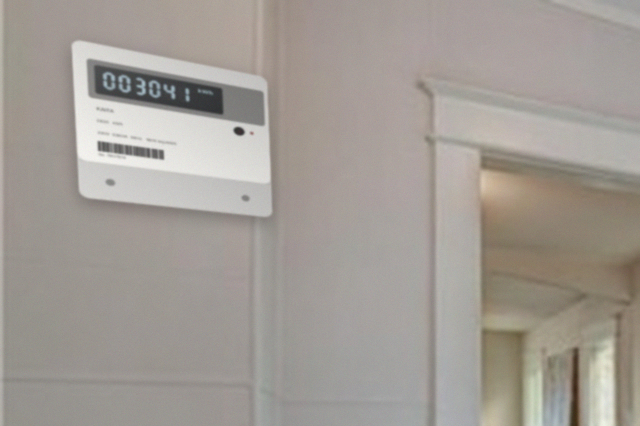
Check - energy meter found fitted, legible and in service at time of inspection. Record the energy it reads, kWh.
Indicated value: 3041 kWh
